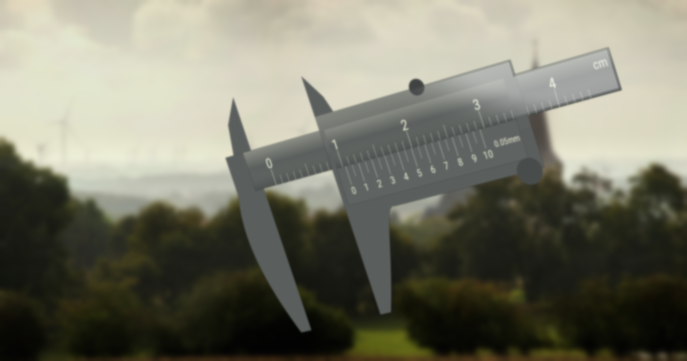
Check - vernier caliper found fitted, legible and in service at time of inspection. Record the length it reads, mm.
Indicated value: 10.4 mm
